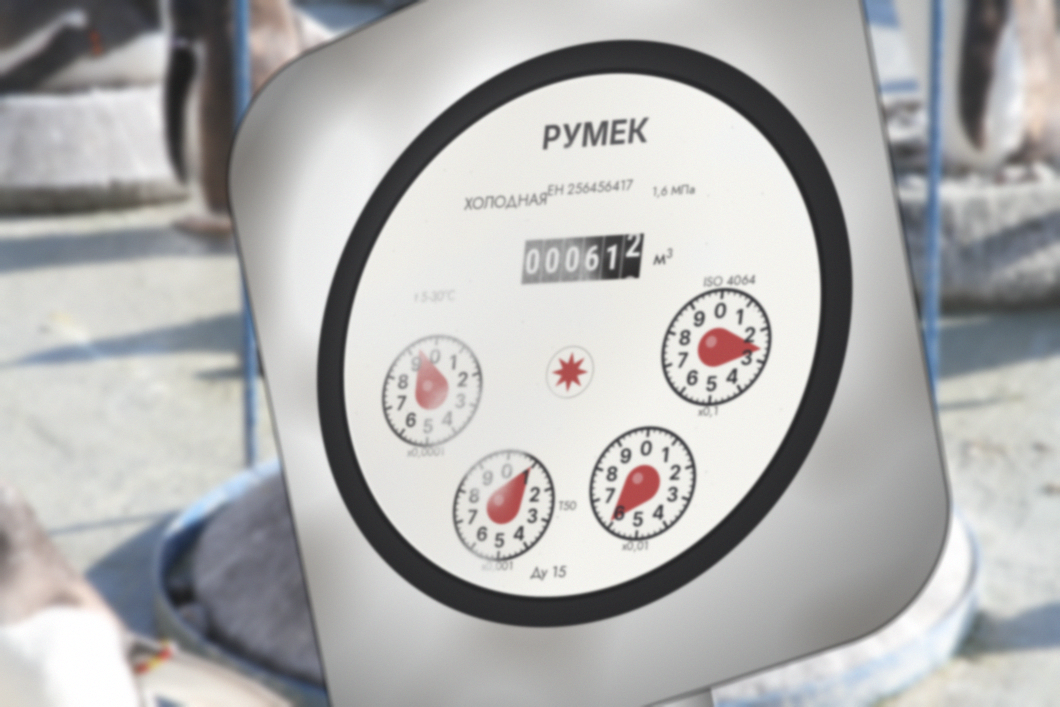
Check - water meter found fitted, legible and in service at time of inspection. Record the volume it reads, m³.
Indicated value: 612.2609 m³
